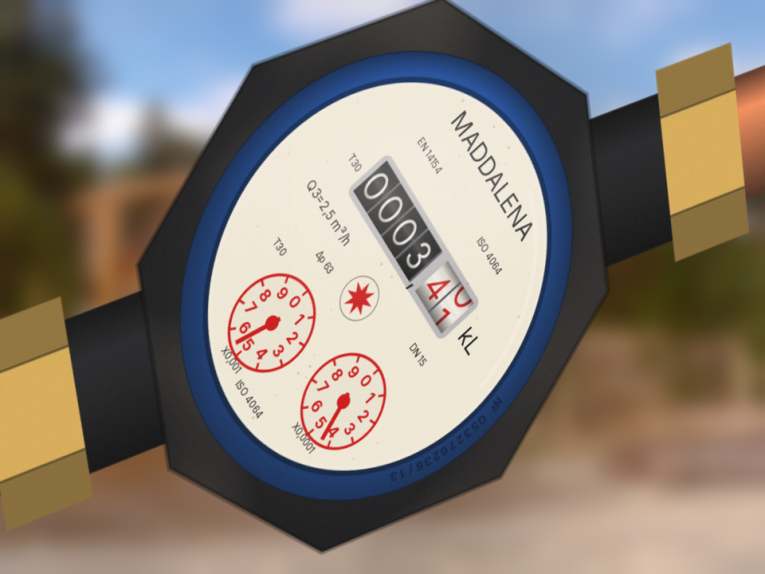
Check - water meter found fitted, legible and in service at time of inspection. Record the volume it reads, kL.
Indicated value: 3.4054 kL
